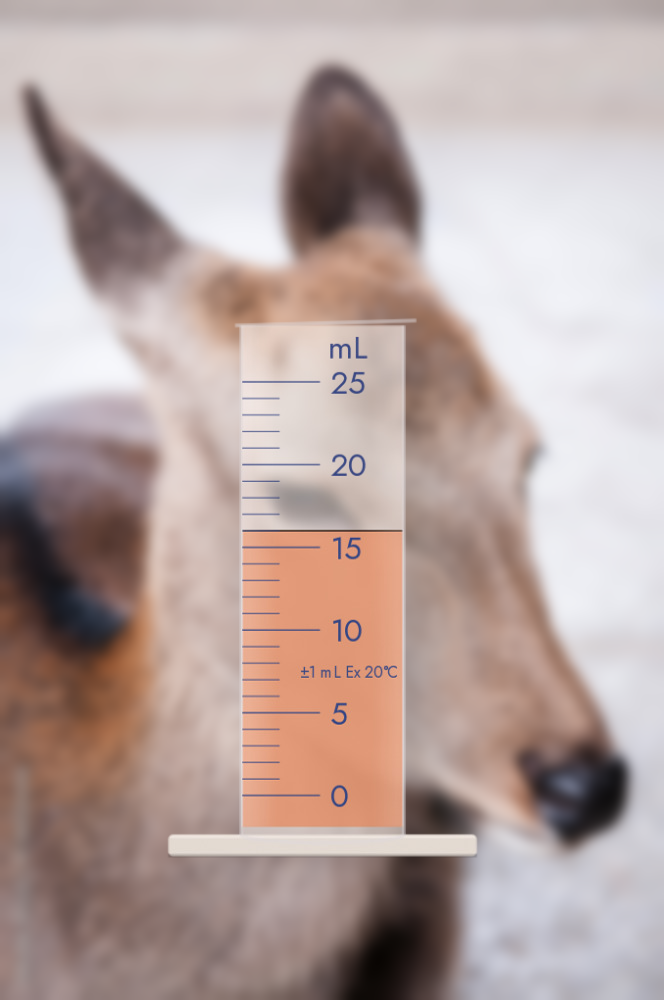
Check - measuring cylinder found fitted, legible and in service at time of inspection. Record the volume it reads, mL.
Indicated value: 16 mL
